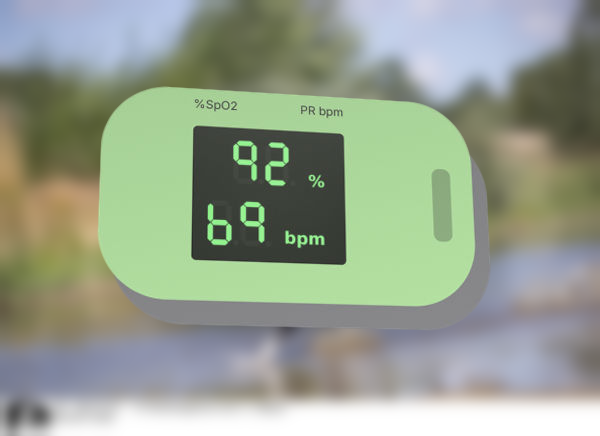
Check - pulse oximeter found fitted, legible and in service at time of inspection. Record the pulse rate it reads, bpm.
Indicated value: 69 bpm
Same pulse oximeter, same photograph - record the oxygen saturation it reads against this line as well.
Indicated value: 92 %
